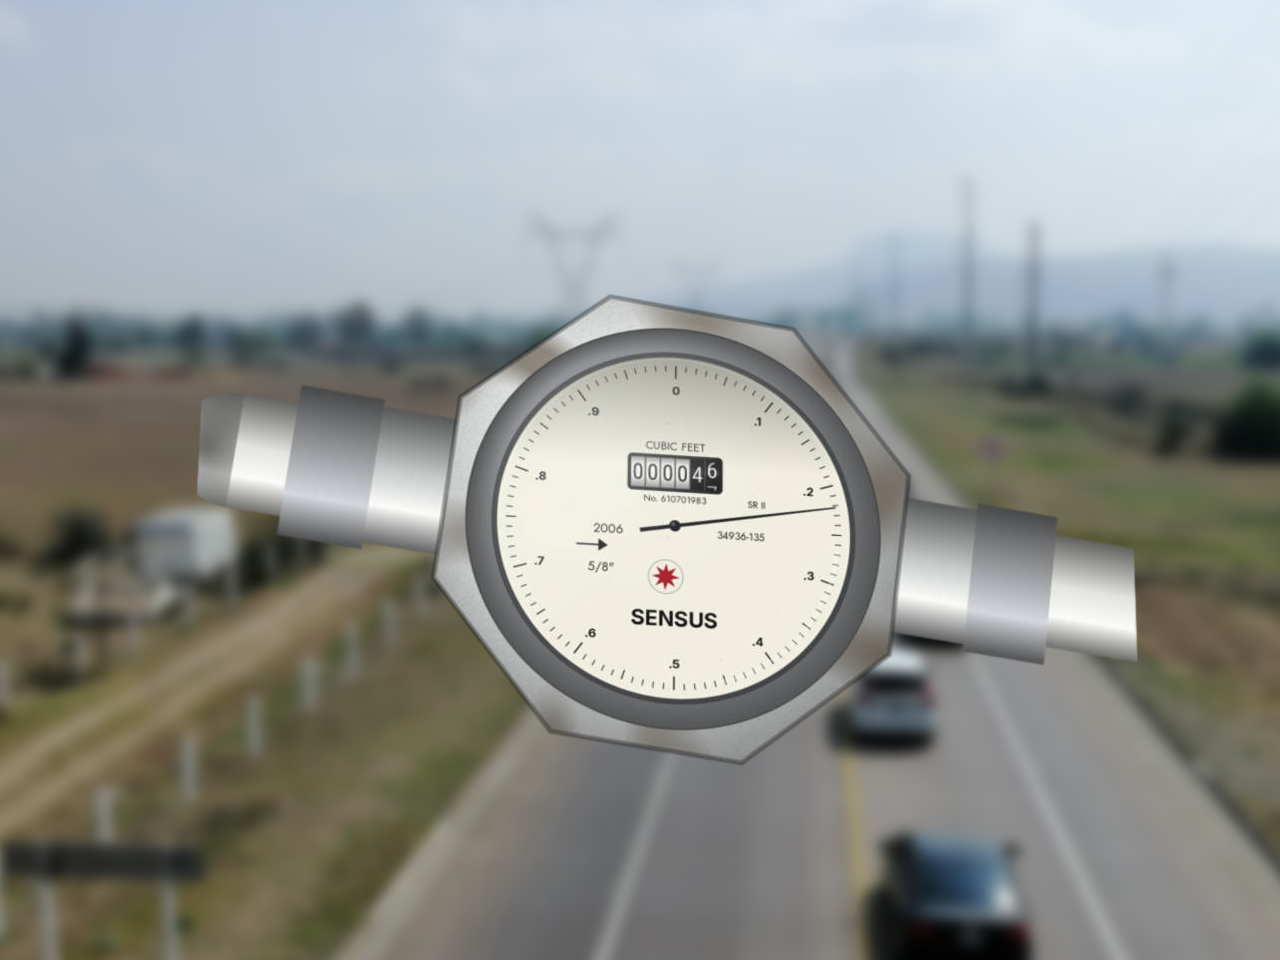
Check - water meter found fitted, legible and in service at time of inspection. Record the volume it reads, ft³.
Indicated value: 46.22 ft³
